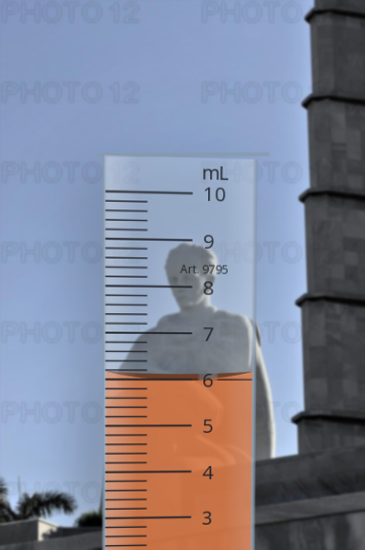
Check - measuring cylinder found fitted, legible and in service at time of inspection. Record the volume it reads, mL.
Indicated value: 6 mL
